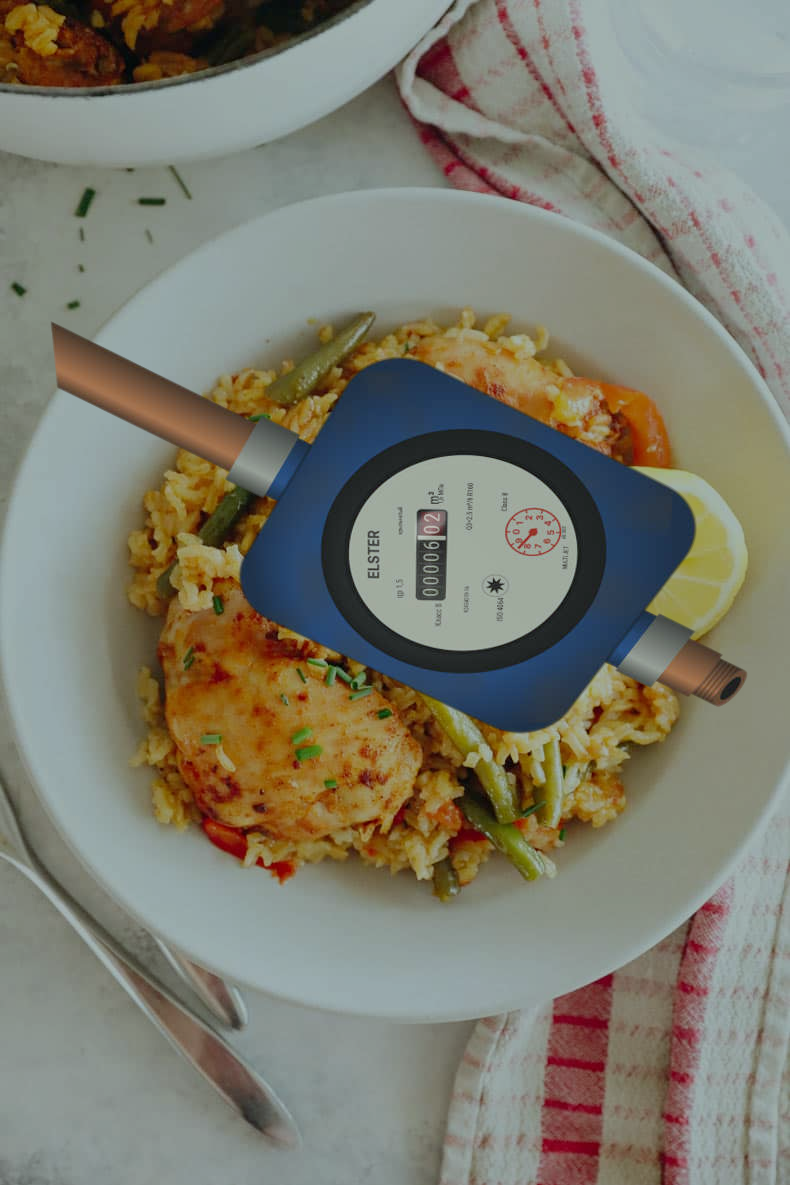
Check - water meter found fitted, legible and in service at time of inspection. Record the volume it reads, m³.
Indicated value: 6.028 m³
